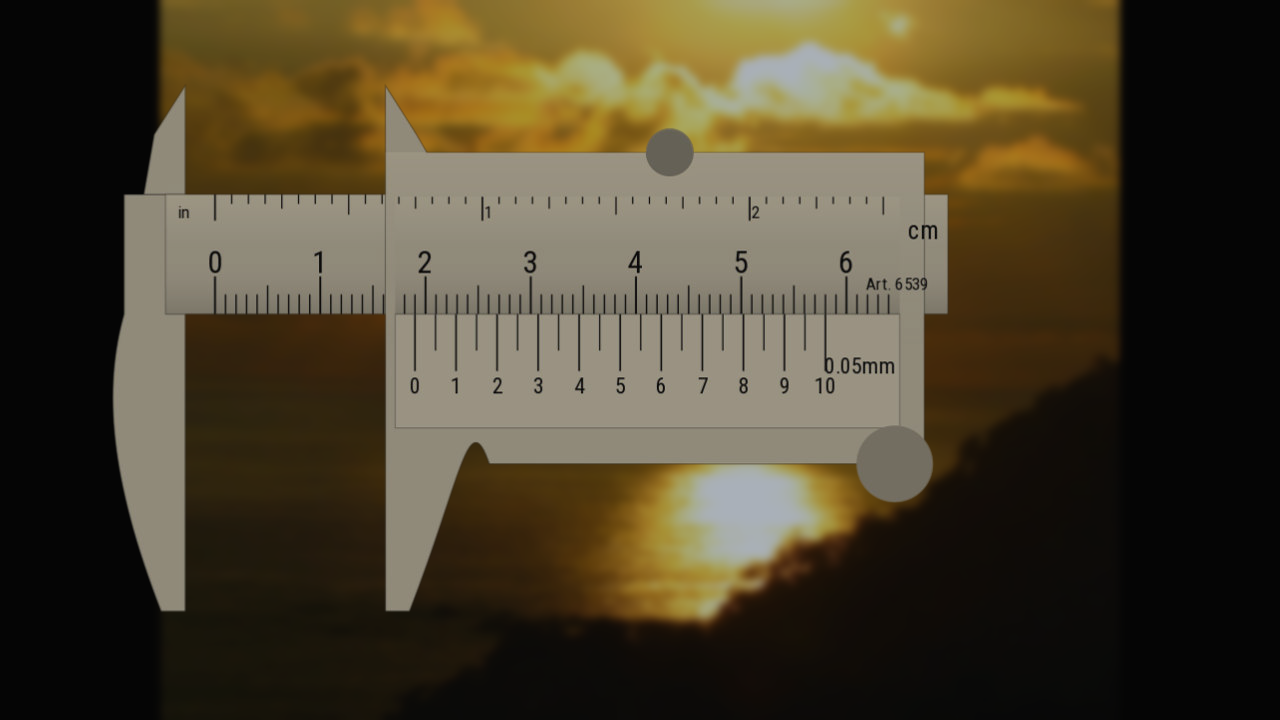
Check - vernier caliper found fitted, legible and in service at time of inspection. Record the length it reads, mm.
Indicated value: 19.0 mm
